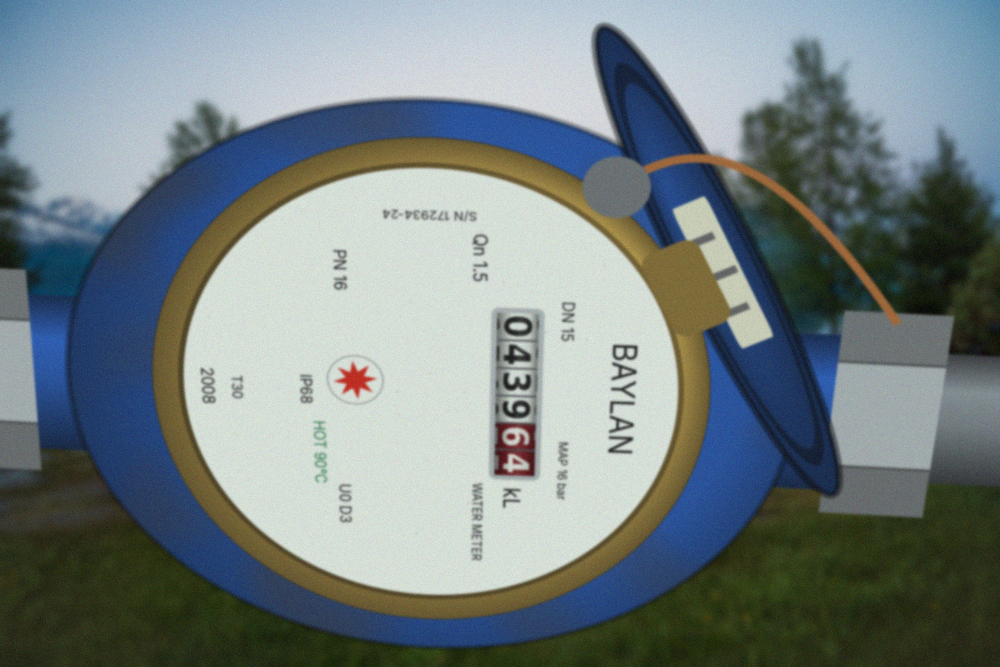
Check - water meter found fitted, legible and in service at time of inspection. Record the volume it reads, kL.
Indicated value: 439.64 kL
